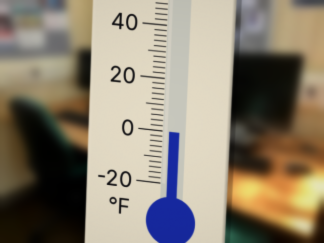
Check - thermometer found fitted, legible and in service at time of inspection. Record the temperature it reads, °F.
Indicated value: 0 °F
